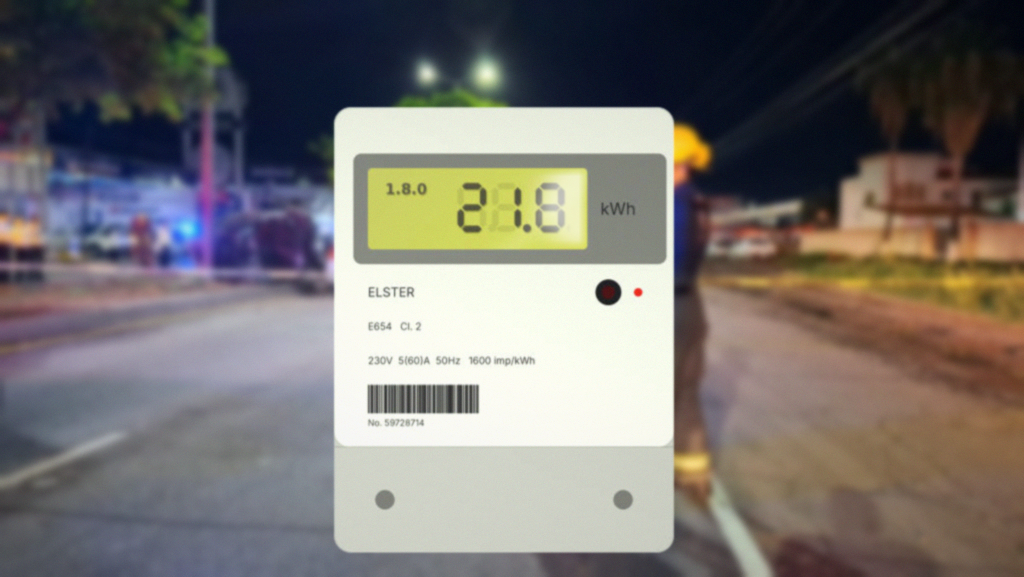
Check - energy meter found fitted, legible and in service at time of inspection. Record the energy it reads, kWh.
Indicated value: 21.8 kWh
